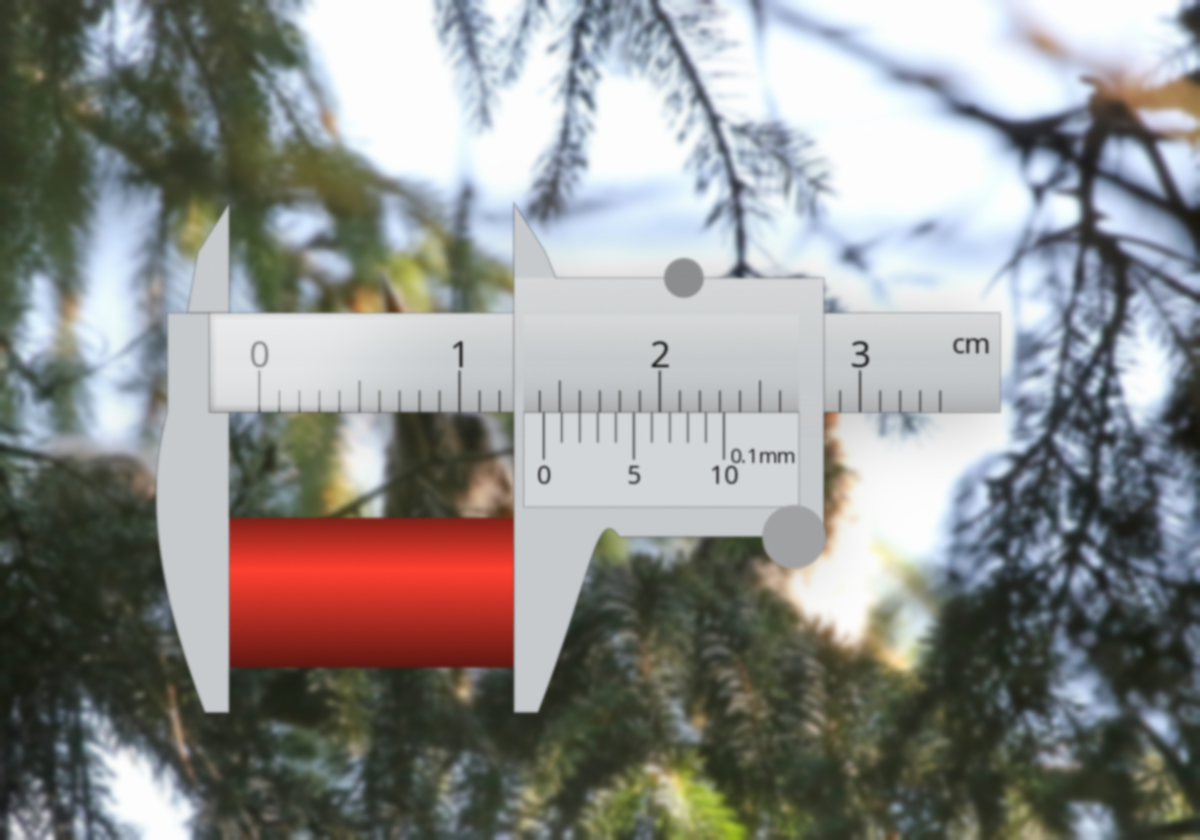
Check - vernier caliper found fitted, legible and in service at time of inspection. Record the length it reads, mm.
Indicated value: 14.2 mm
